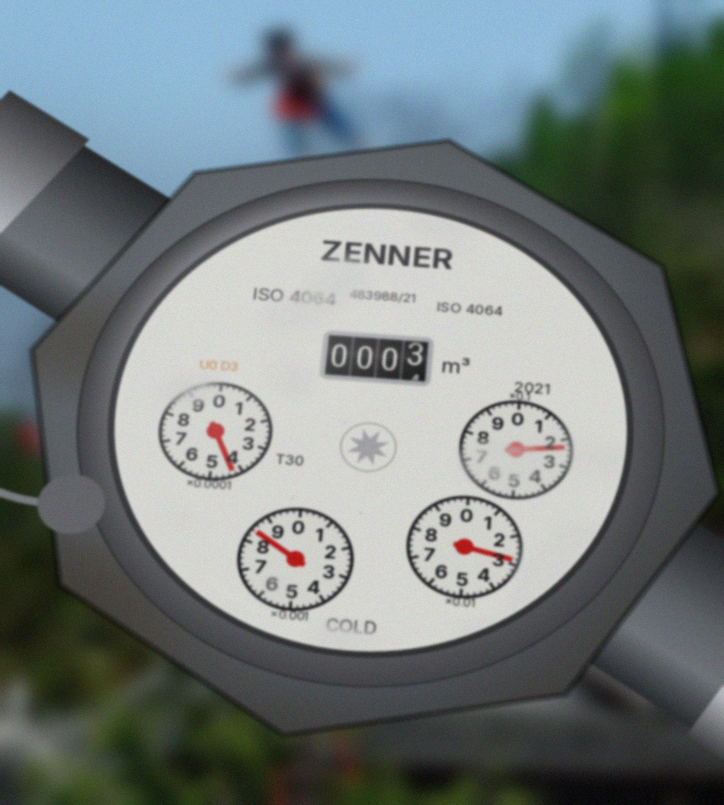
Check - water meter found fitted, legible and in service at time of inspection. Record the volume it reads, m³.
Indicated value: 3.2284 m³
